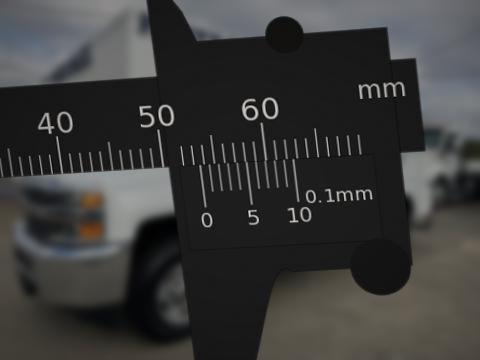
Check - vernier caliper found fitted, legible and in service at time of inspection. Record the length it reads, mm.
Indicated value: 53.6 mm
